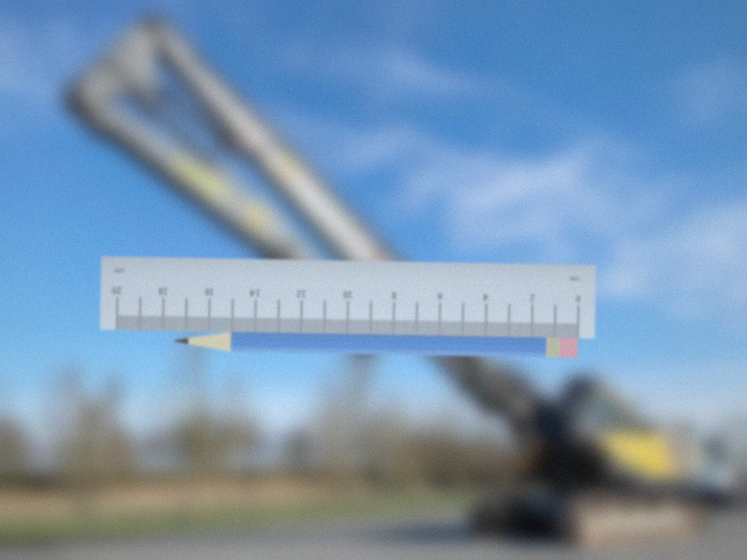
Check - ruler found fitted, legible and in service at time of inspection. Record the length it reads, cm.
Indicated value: 17.5 cm
